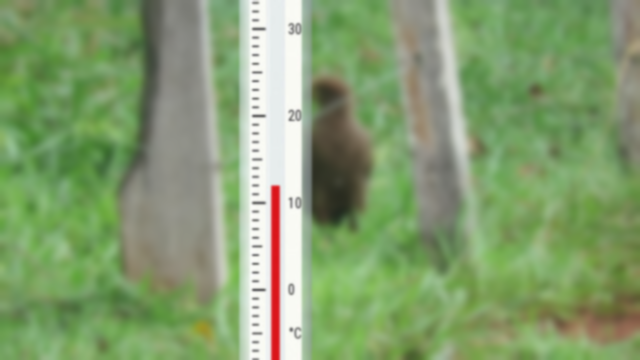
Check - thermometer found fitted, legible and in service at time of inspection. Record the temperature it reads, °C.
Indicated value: 12 °C
